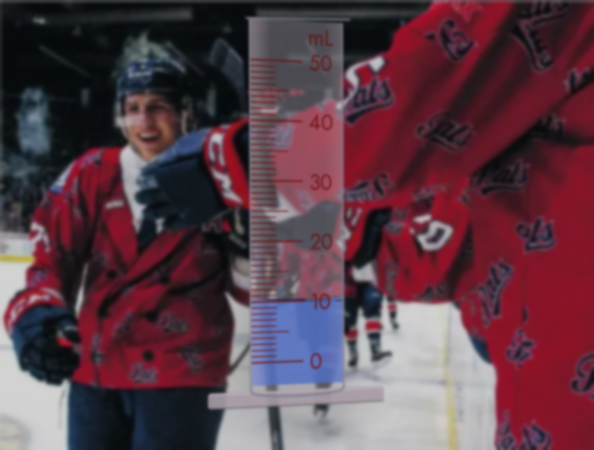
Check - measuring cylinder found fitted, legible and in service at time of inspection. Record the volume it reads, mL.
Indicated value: 10 mL
